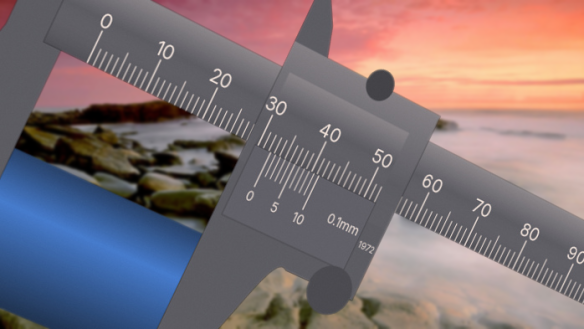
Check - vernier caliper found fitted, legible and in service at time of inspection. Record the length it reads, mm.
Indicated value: 32.4 mm
